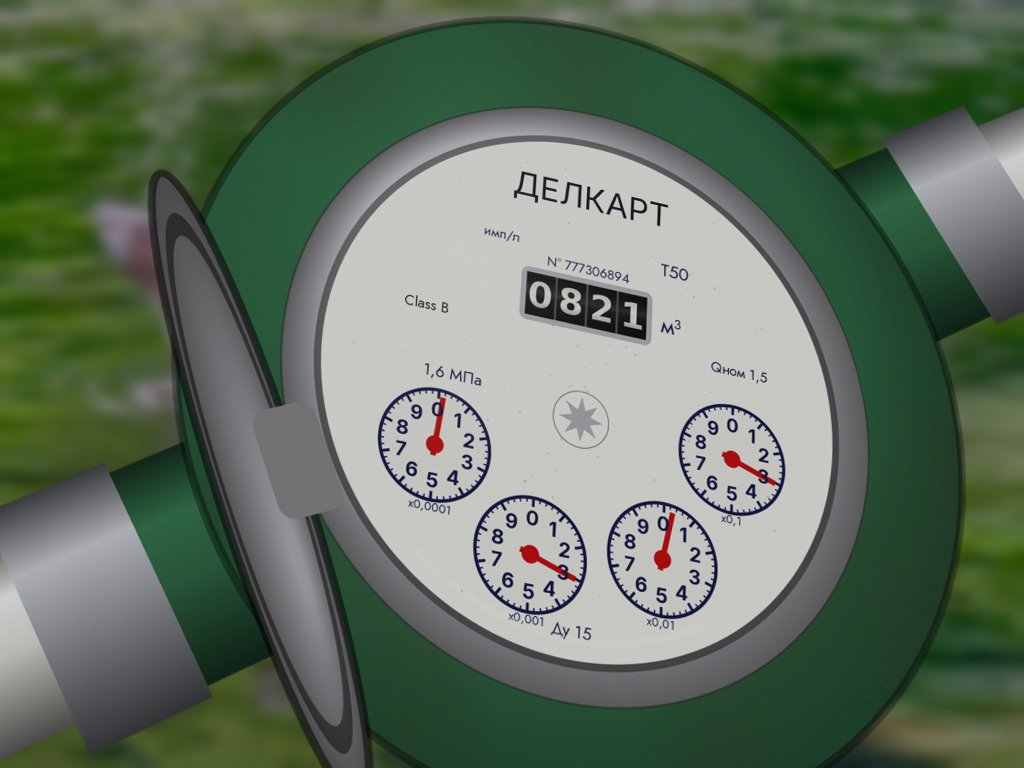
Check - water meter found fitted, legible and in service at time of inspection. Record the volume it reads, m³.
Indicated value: 821.3030 m³
